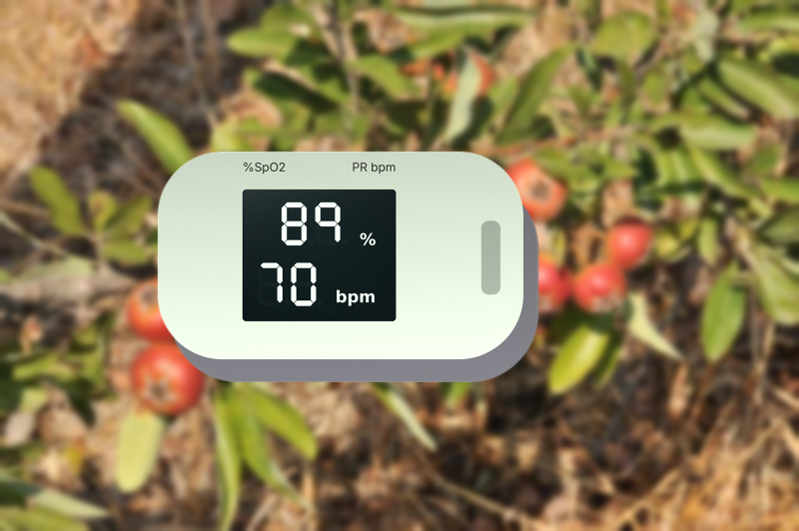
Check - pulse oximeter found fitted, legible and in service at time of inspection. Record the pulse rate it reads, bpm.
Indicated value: 70 bpm
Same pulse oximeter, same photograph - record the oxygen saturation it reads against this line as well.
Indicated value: 89 %
